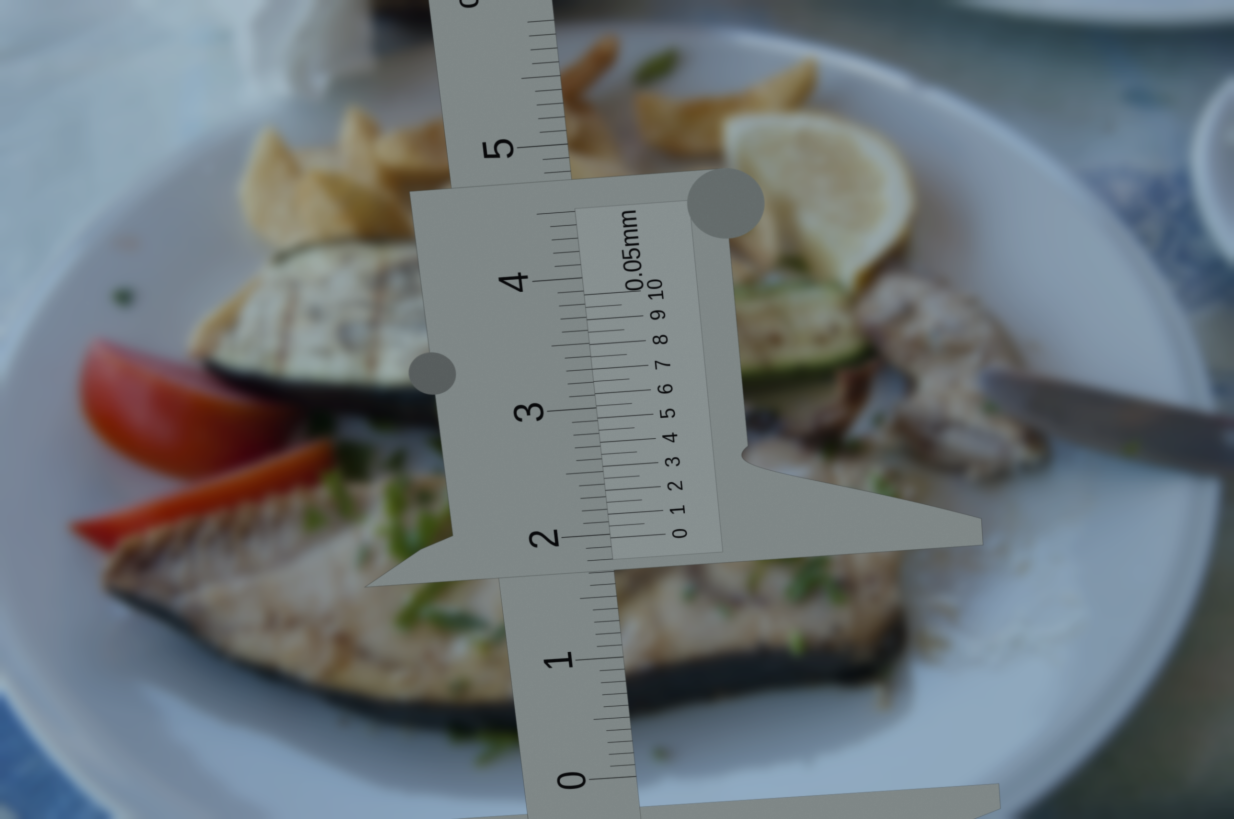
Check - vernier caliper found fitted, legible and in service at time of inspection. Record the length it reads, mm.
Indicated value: 19.7 mm
